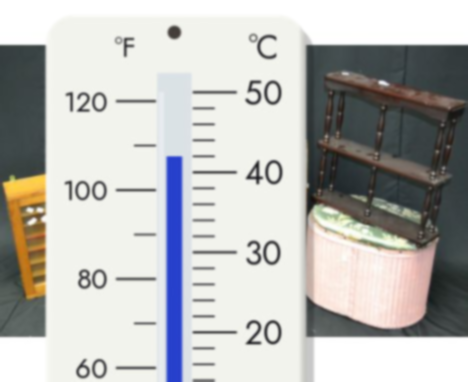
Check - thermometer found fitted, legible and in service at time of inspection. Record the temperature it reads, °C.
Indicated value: 42 °C
